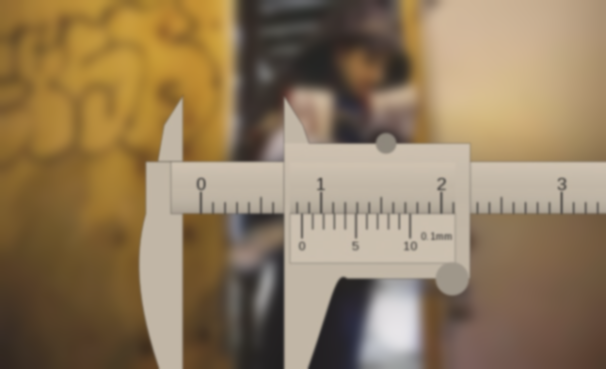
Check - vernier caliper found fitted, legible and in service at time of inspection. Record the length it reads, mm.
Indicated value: 8.4 mm
